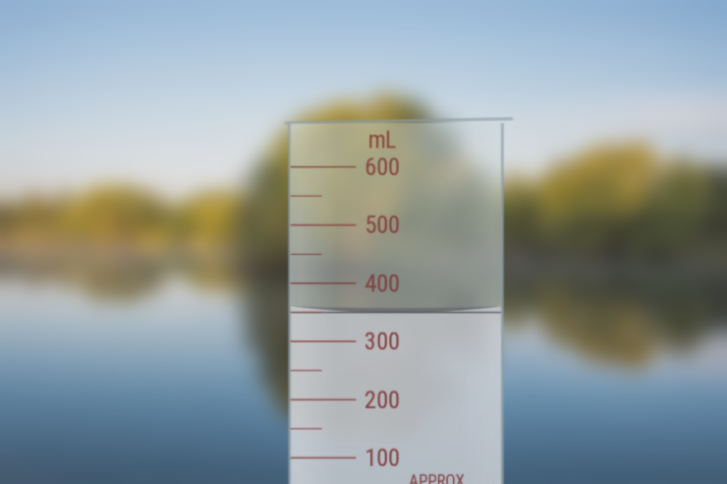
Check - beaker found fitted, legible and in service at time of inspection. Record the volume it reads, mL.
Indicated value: 350 mL
